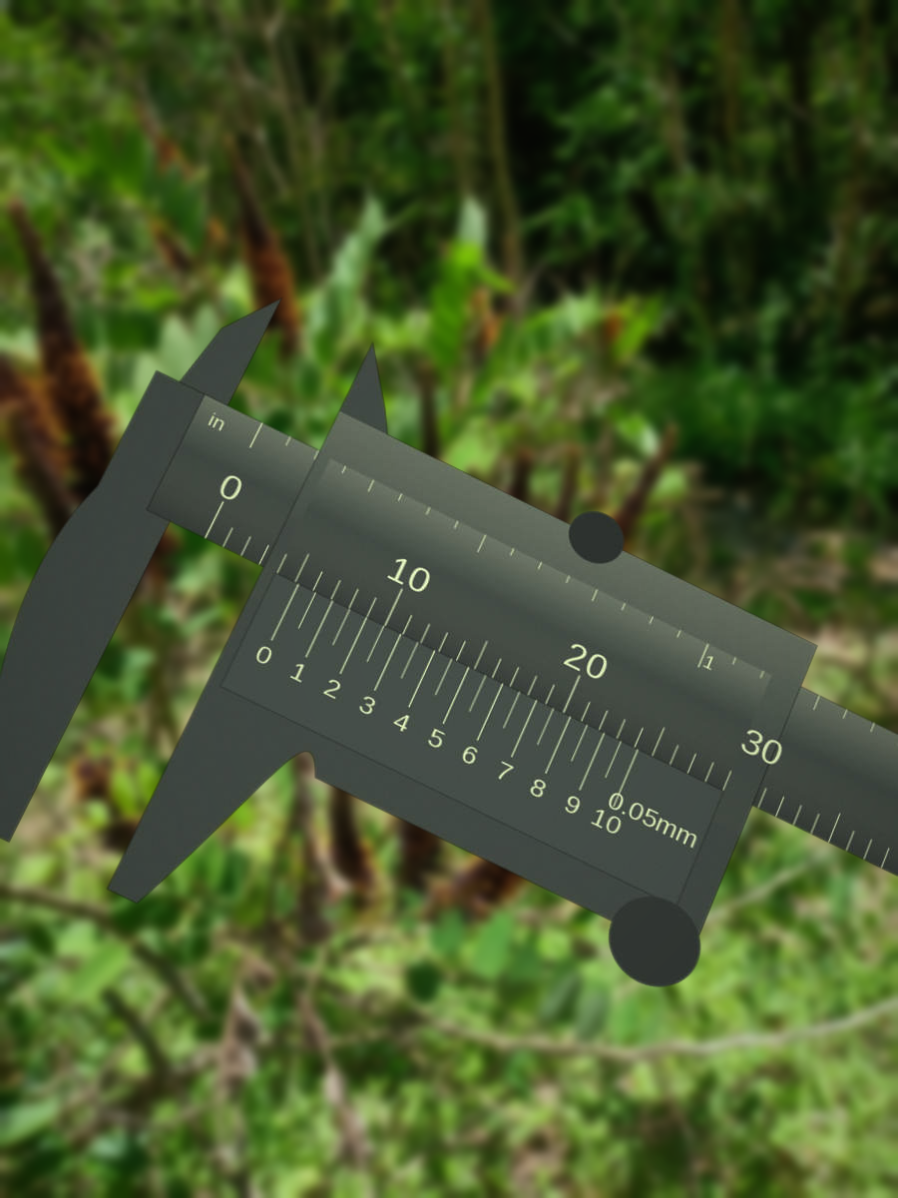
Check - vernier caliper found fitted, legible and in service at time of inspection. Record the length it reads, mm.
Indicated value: 5.2 mm
